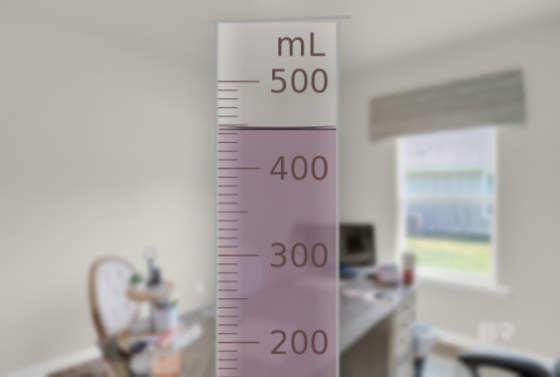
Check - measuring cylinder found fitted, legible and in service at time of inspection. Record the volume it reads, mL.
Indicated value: 445 mL
